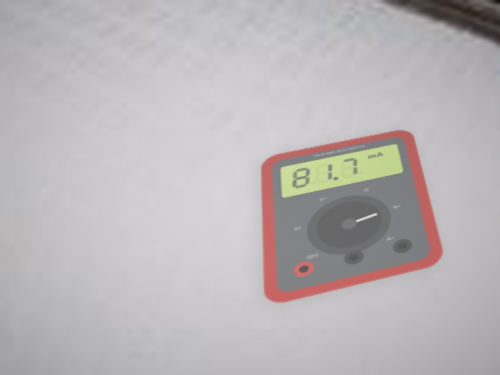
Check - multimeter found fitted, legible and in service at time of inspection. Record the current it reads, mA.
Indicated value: 81.7 mA
